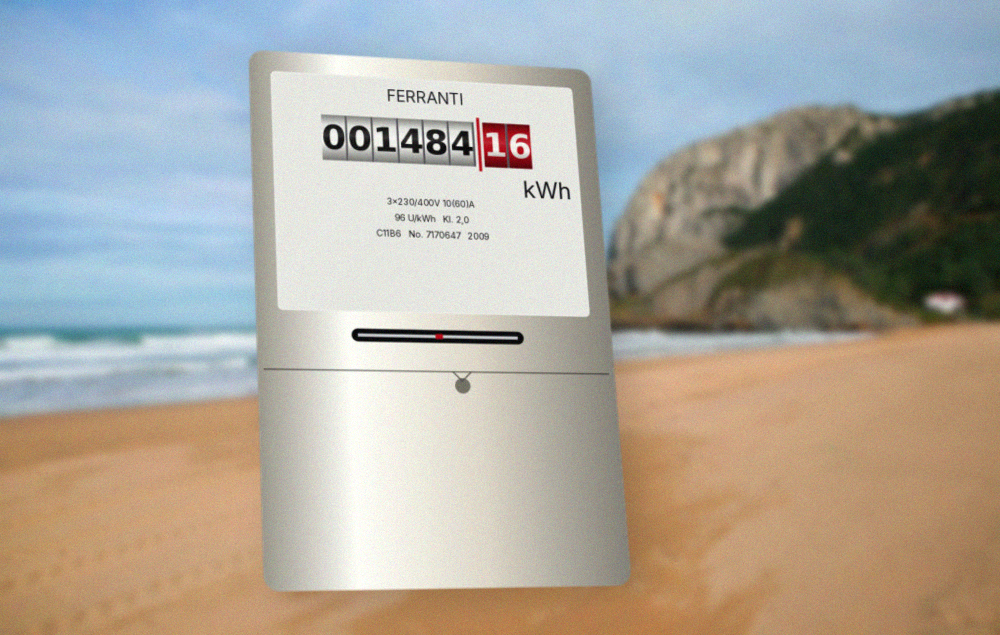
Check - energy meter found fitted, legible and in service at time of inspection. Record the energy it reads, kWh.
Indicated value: 1484.16 kWh
